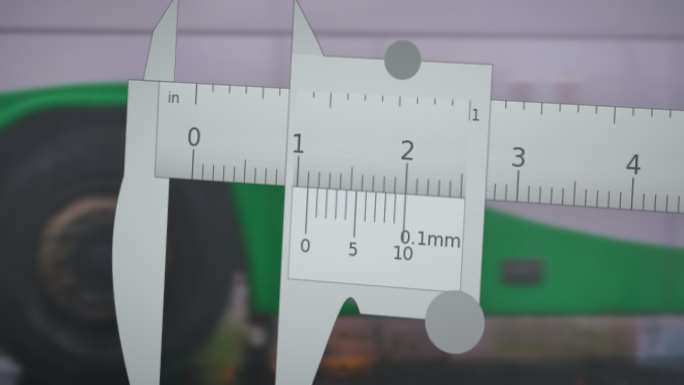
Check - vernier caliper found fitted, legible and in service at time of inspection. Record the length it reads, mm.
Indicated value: 11.0 mm
